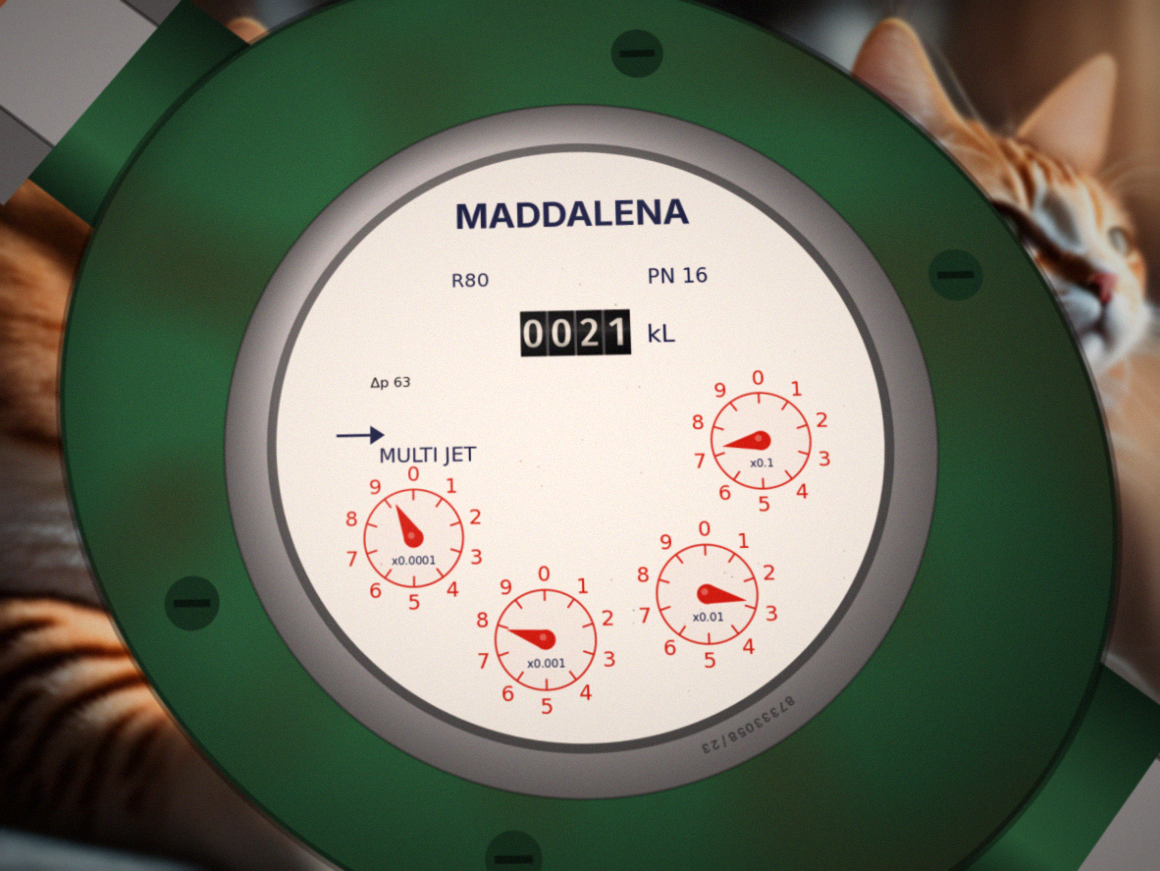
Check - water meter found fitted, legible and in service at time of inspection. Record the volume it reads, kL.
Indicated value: 21.7279 kL
